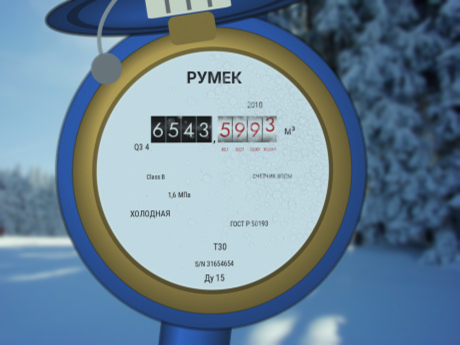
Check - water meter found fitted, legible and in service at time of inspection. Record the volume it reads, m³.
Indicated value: 6543.5993 m³
